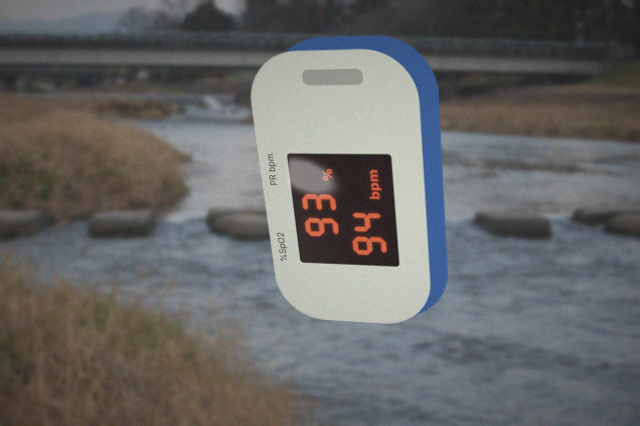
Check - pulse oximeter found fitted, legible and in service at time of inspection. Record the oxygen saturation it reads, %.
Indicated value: 93 %
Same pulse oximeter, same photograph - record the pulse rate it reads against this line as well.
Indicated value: 94 bpm
